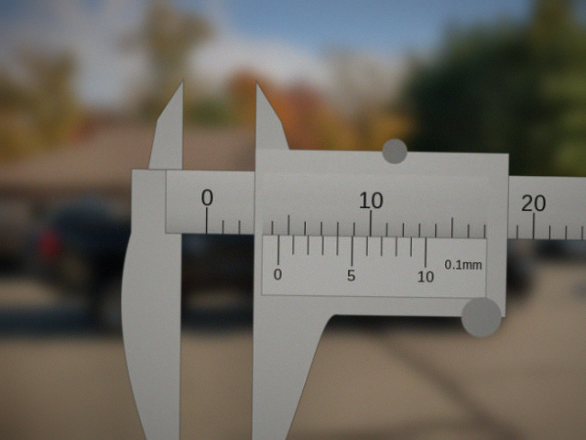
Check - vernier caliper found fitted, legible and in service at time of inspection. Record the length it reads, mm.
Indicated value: 4.4 mm
